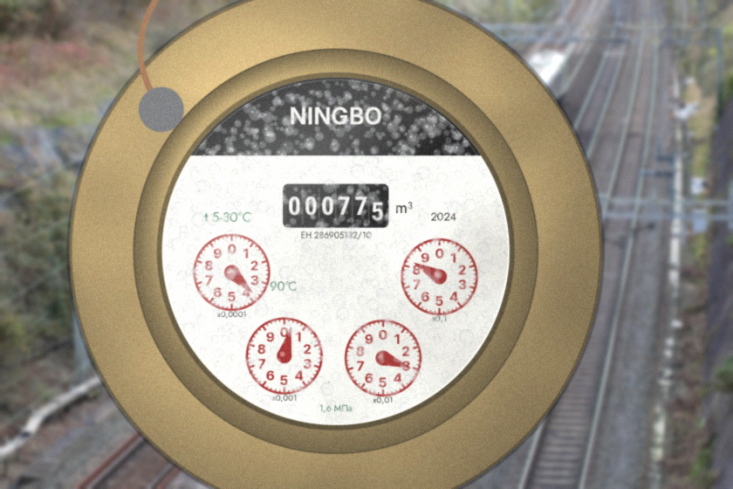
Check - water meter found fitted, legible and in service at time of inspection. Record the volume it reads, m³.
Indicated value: 774.8303 m³
